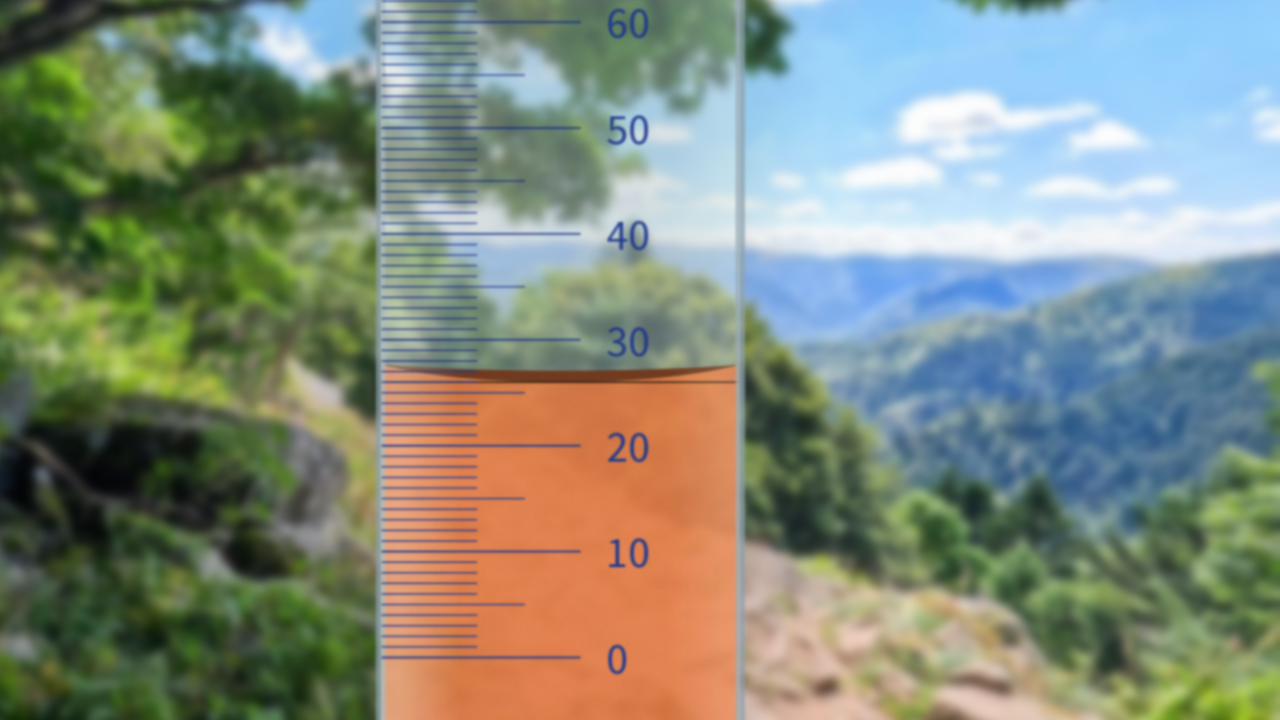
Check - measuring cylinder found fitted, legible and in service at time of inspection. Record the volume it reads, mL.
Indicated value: 26 mL
